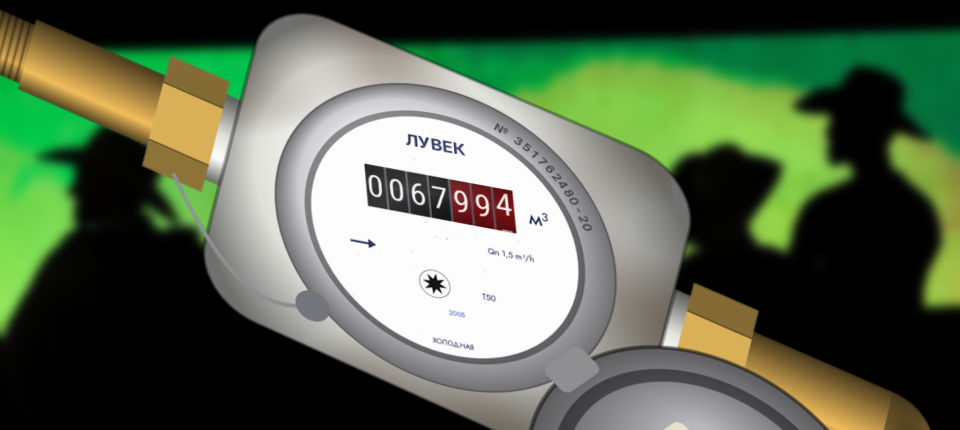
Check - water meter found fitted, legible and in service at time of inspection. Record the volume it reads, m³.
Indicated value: 67.994 m³
